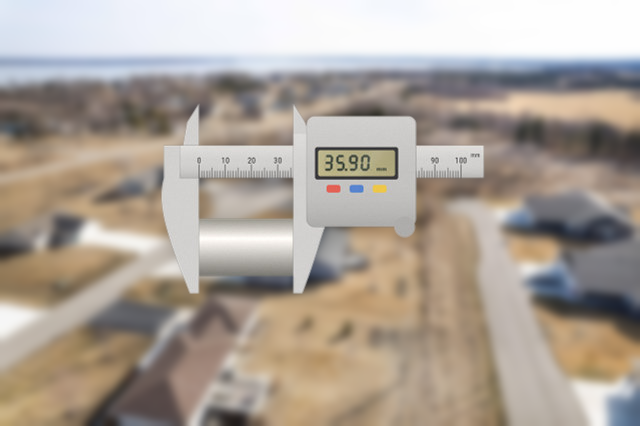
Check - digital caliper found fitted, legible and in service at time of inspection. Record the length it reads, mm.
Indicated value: 35.90 mm
